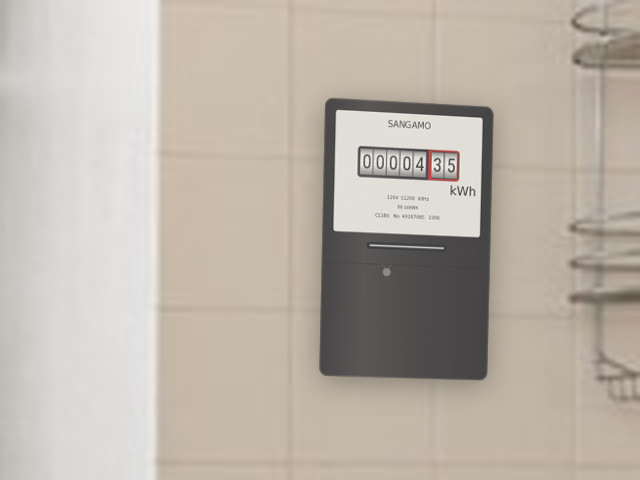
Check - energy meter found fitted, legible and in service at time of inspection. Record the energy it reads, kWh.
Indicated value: 4.35 kWh
